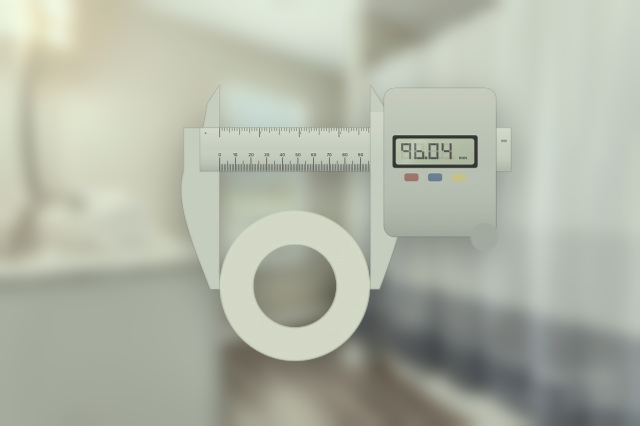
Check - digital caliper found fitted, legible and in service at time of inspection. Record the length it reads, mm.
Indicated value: 96.04 mm
